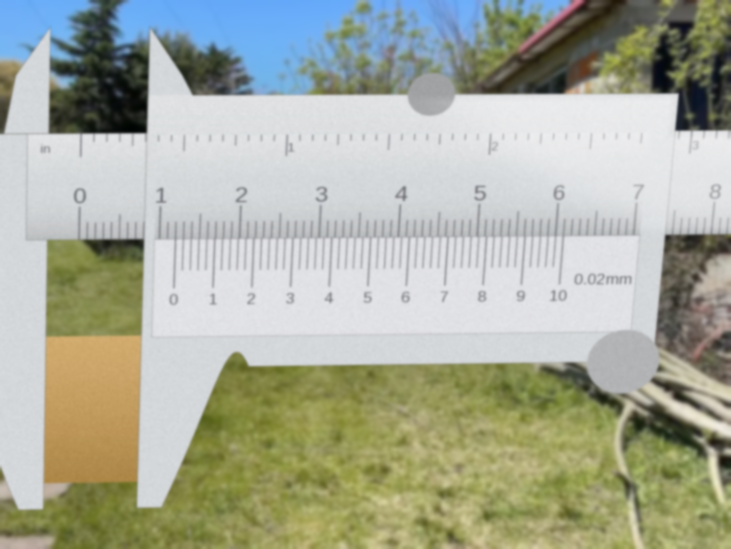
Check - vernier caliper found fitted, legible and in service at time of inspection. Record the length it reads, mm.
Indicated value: 12.0 mm
